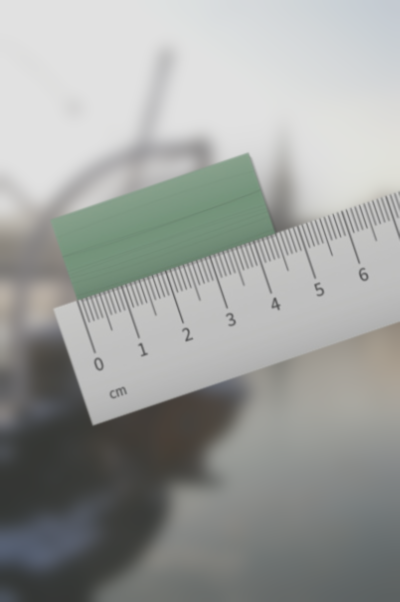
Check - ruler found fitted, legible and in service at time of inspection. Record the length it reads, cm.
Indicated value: 4.5 cm
